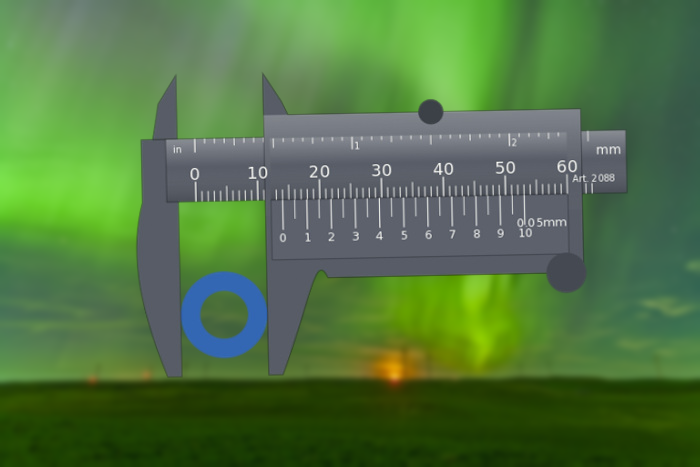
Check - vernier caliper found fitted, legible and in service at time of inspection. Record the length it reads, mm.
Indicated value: 14.0 mm
